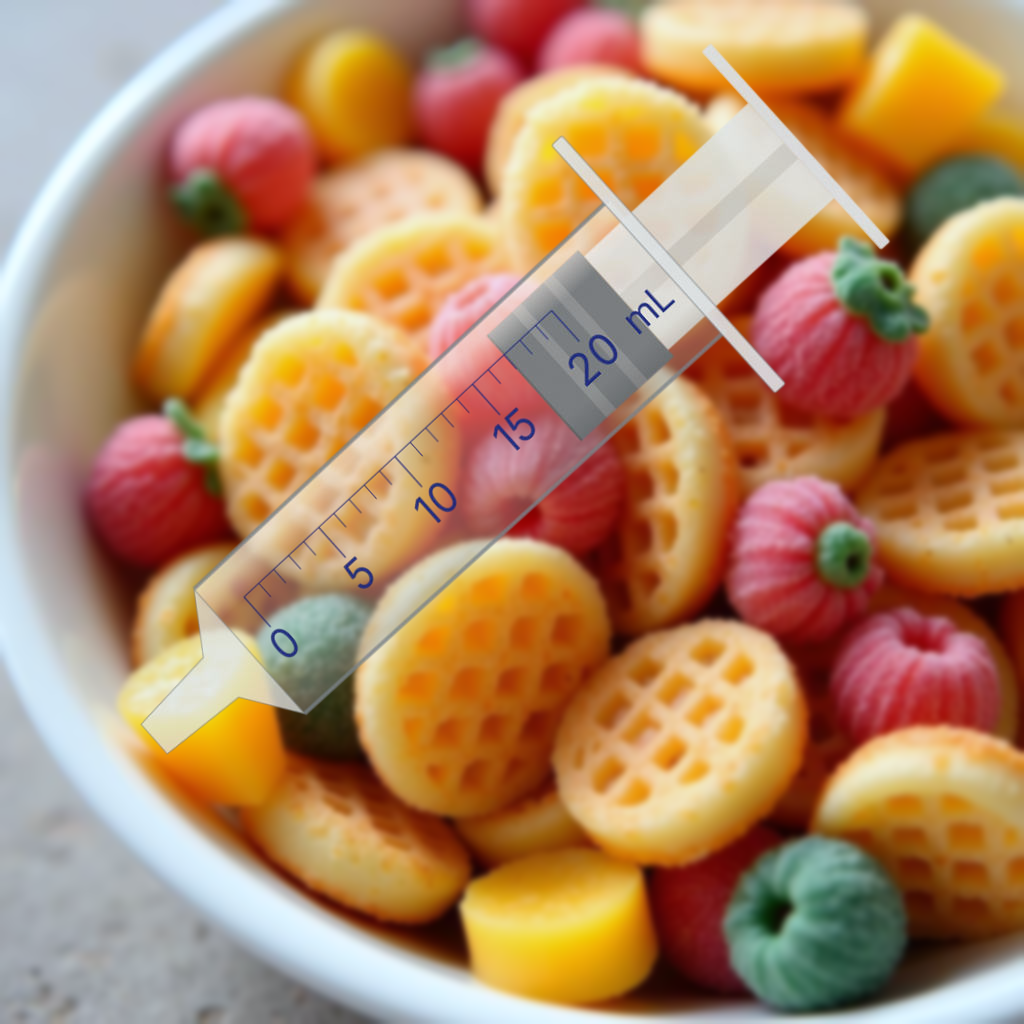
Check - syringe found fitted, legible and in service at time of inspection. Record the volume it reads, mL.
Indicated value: 17 mL
